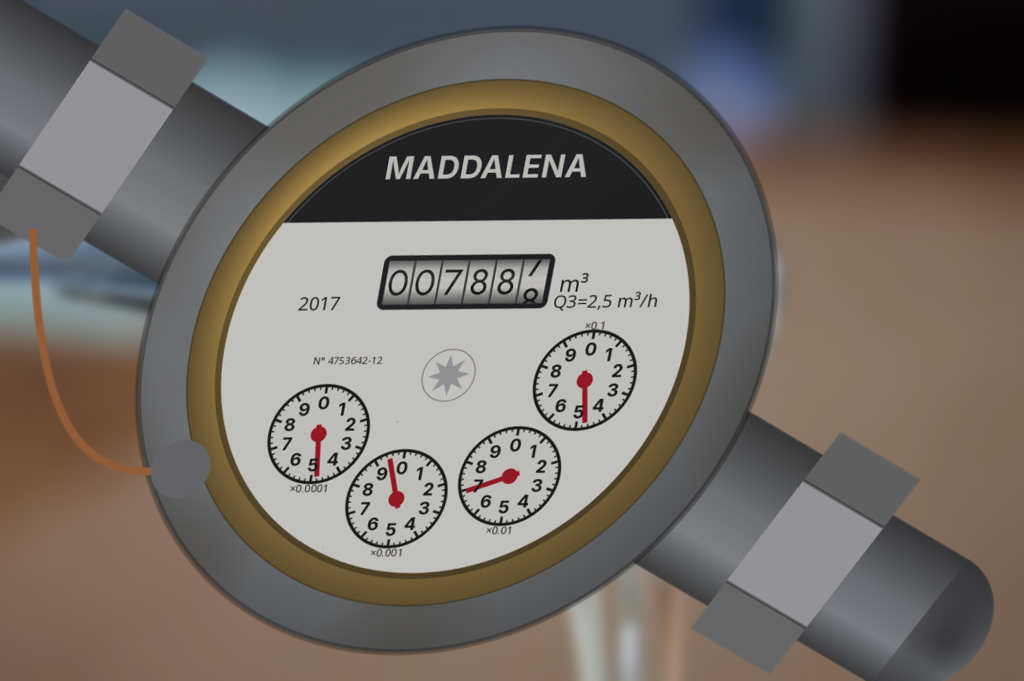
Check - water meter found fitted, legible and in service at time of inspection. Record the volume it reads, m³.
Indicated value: 7887.4694 m³
